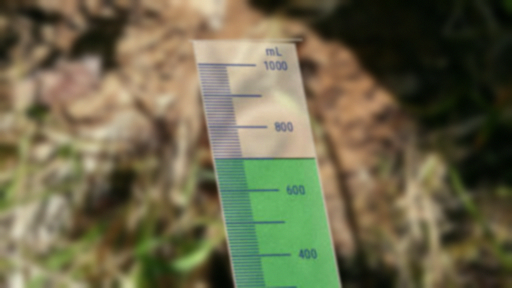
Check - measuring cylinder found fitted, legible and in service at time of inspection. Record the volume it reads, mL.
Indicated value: 700 mL
